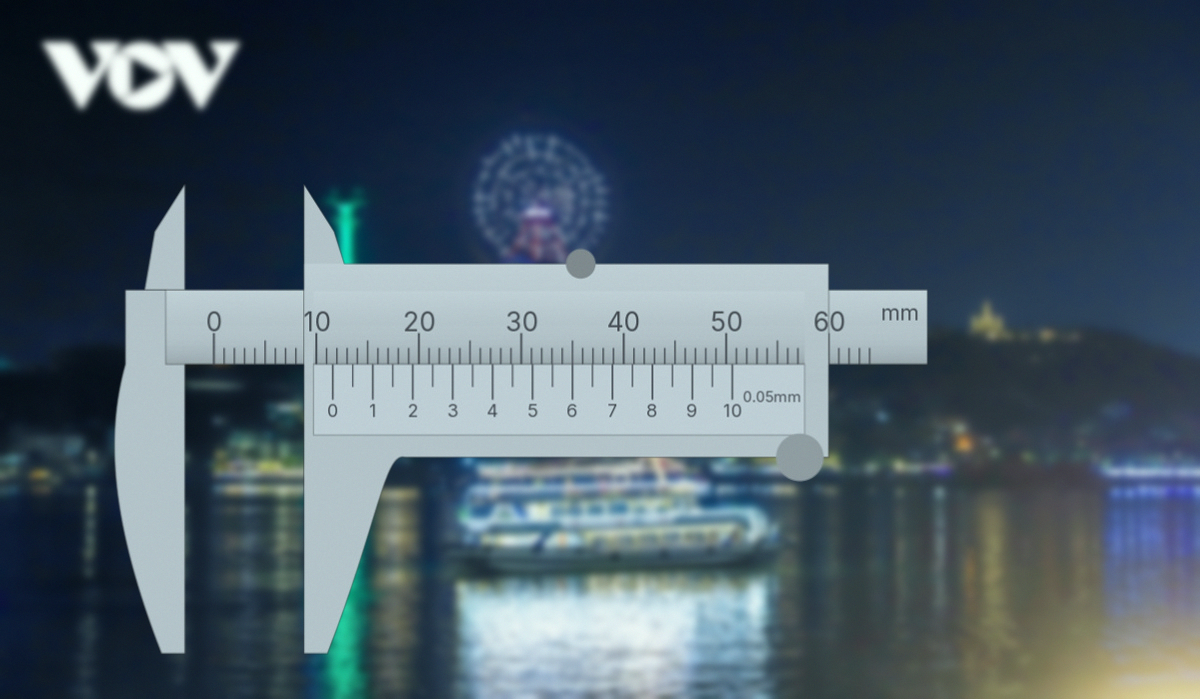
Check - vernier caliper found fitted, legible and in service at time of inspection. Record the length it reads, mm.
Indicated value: 11.6 mm
